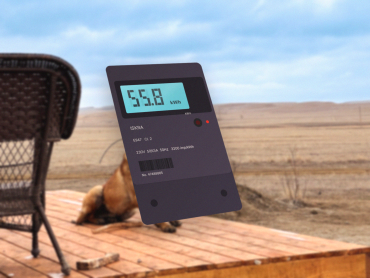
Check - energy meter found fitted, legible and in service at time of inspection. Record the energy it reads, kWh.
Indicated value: 55.8 kWh
